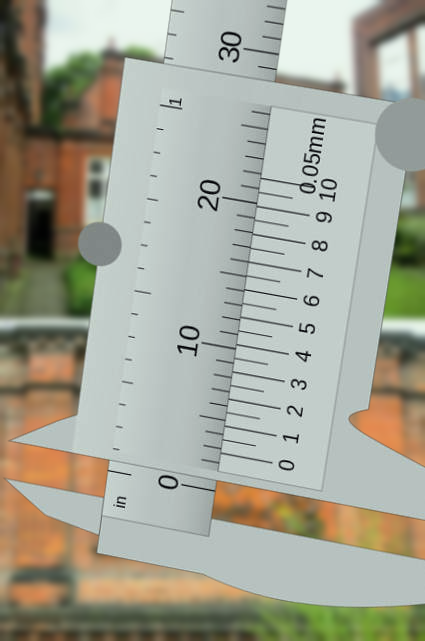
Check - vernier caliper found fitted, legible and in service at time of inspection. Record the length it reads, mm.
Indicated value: 2.7 mm
